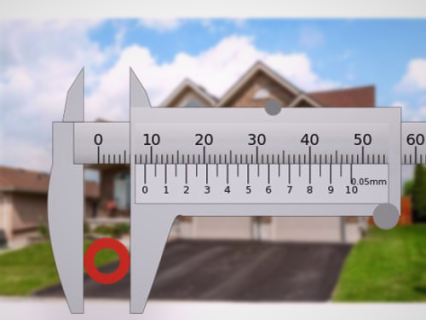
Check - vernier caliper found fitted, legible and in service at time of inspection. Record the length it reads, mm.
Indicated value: 8.8 mm
